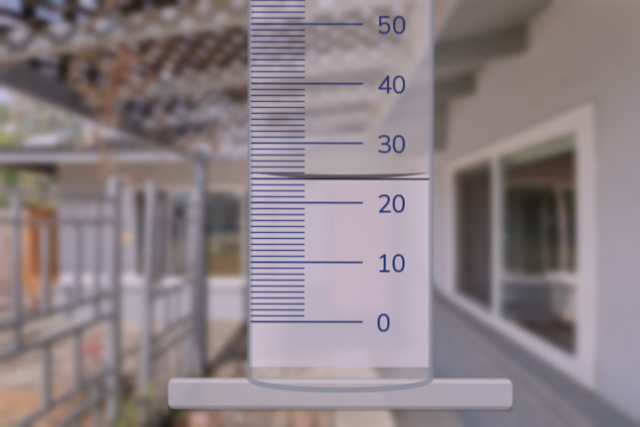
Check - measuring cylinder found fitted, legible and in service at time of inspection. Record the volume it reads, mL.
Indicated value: 24 mL
